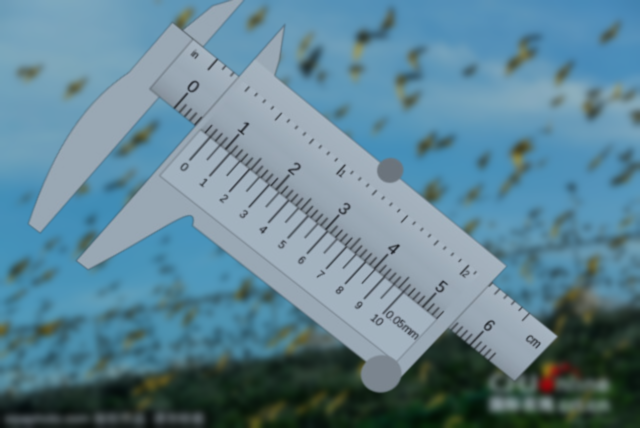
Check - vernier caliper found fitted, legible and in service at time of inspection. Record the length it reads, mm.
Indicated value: 7.0 mm
